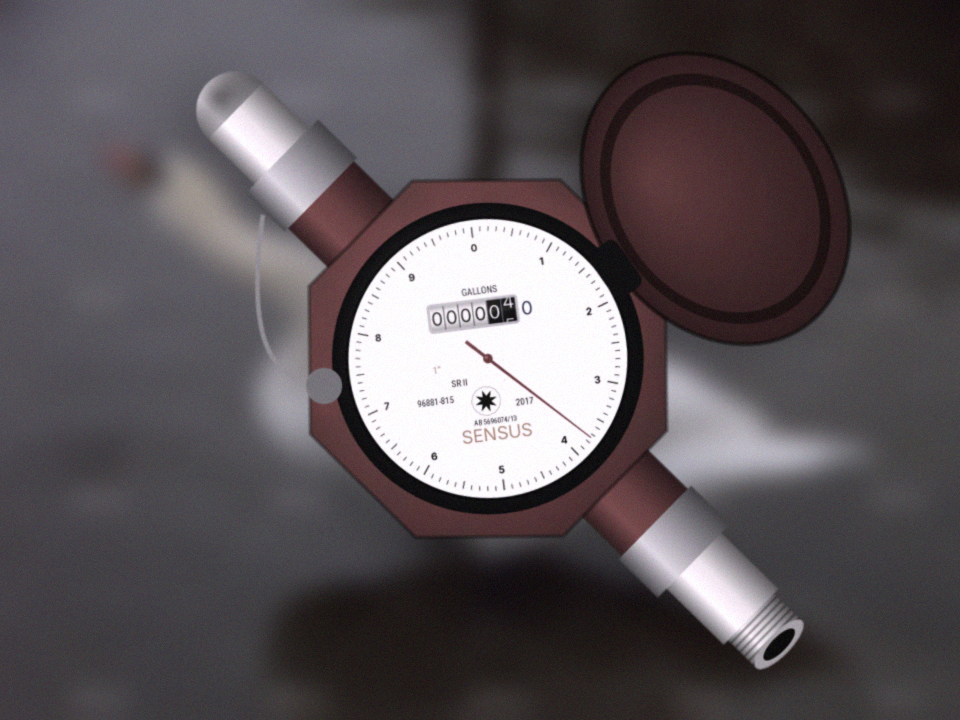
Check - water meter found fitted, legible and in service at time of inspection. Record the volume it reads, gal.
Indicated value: 43.7 gal
